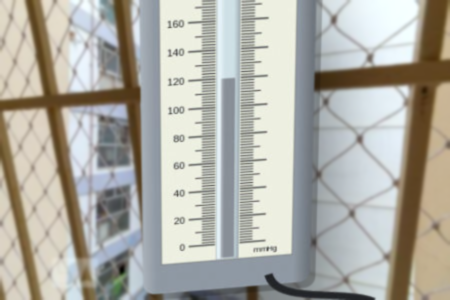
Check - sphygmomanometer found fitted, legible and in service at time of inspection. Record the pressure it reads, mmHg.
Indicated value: 120 mmHg
